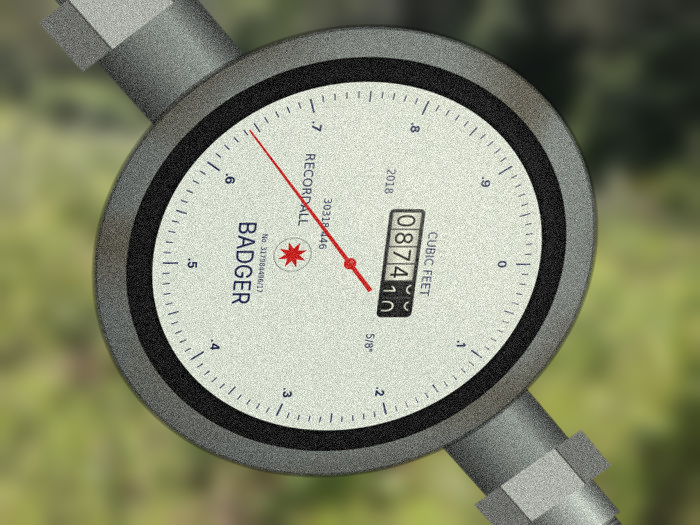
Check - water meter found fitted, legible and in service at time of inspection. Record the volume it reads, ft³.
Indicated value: 87409.64 ft³
